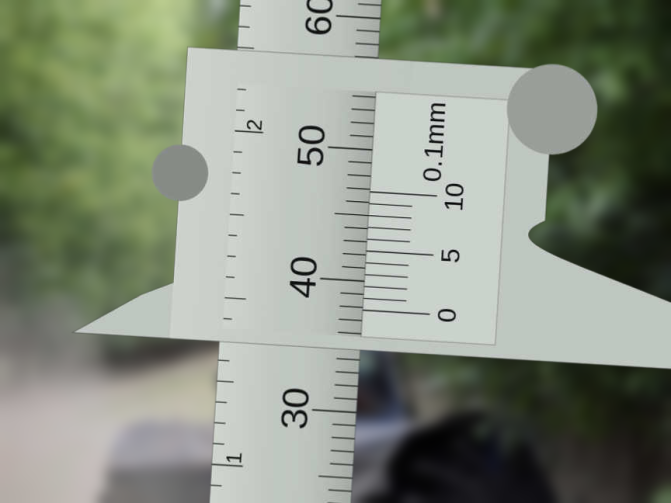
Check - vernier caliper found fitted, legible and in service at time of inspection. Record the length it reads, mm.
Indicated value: 37.8 mm
